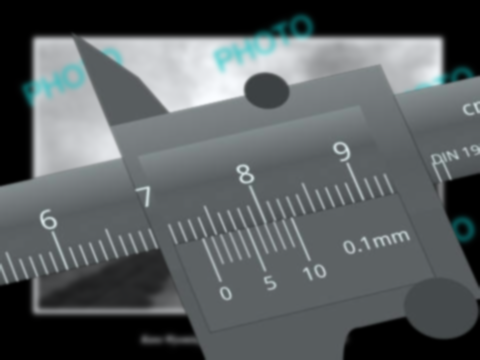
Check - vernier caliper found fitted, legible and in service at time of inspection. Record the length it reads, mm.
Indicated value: 73.6 mm
